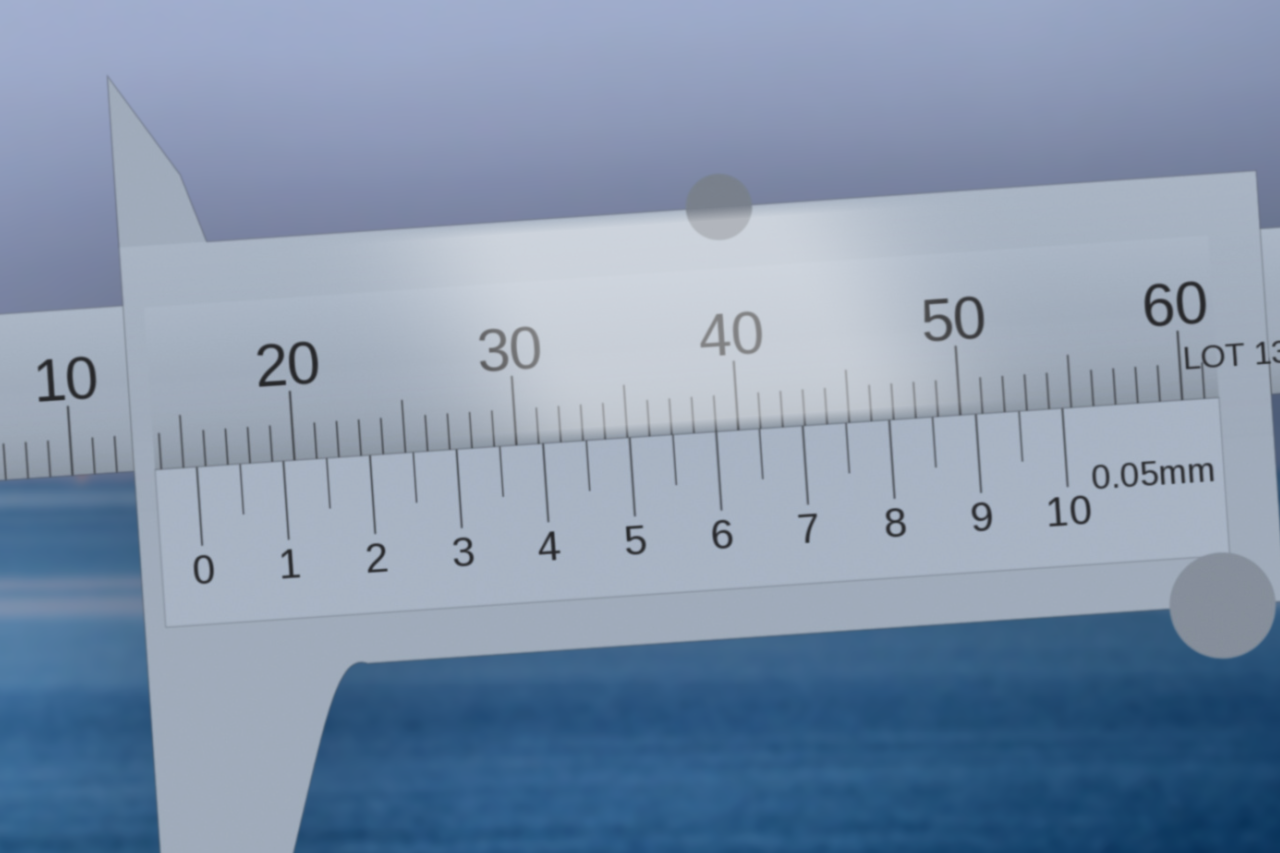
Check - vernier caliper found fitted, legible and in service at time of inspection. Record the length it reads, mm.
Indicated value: 15.6 mm
